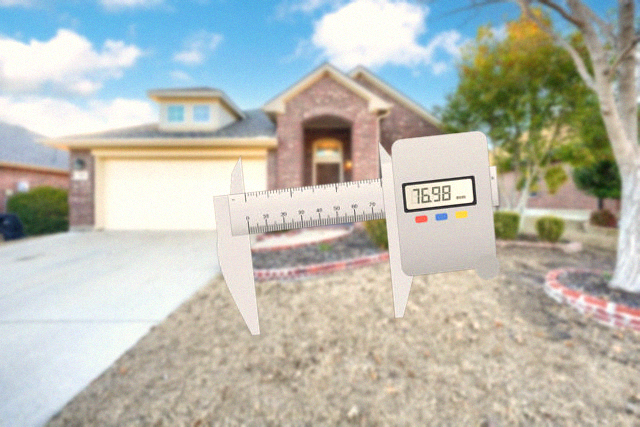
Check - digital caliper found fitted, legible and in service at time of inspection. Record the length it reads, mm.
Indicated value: 76.98 mm
